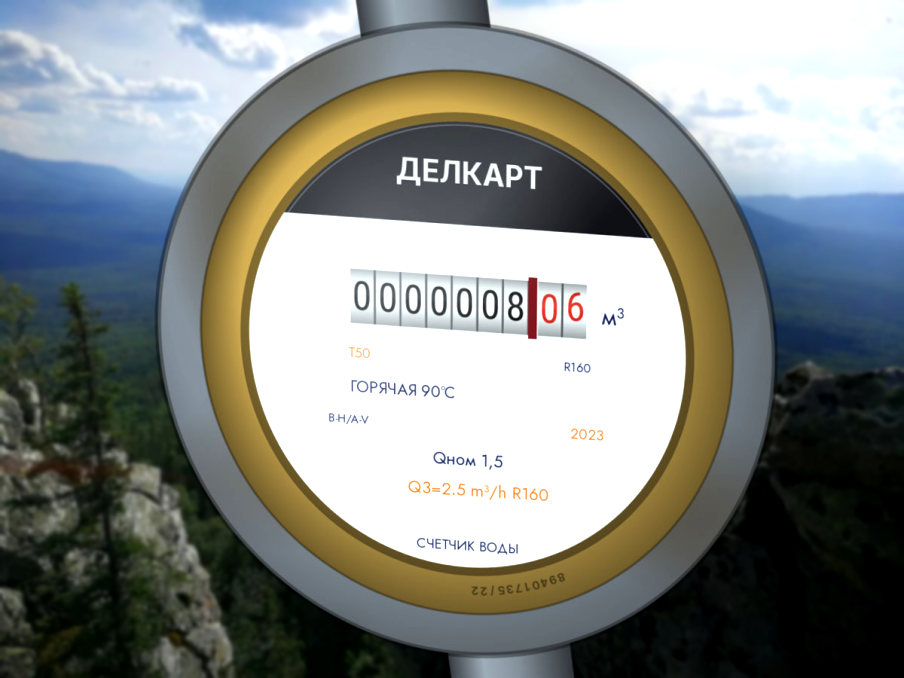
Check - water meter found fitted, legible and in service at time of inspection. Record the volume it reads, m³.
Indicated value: 8.06 m³
